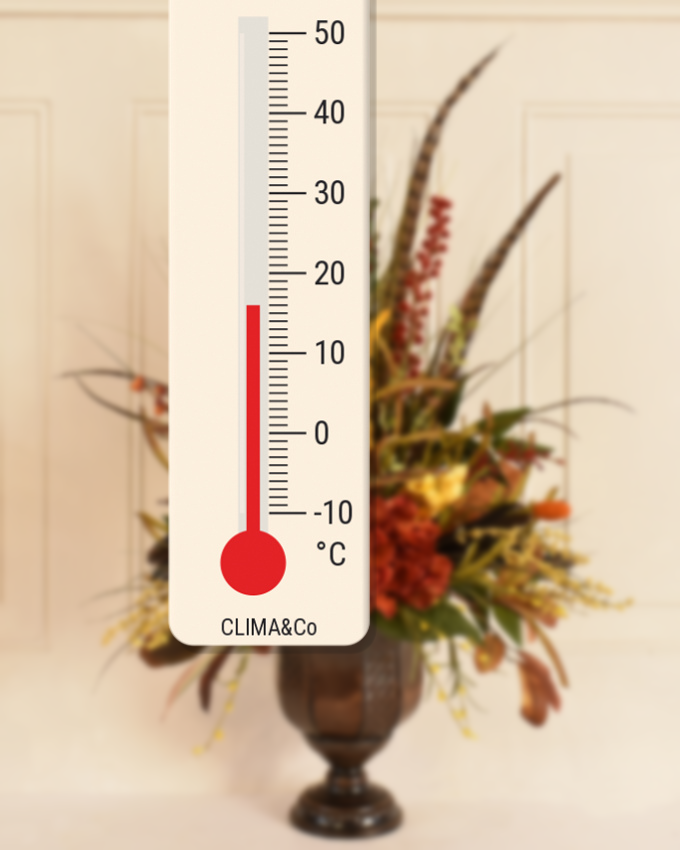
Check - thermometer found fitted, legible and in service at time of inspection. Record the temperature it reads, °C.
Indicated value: 16 °C
